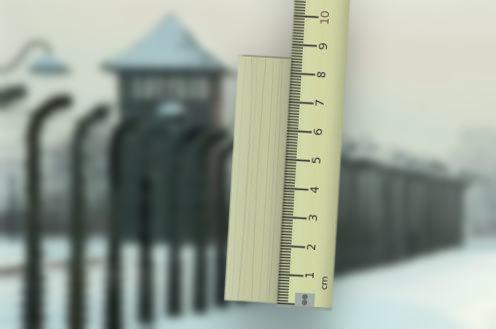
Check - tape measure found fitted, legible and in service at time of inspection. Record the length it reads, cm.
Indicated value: 8.5 cm
